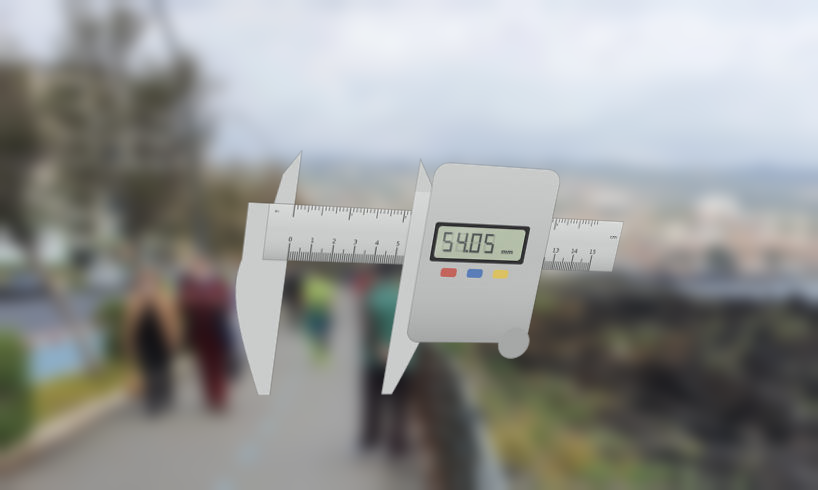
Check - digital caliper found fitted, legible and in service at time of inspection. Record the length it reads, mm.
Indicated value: 54.05 mm
